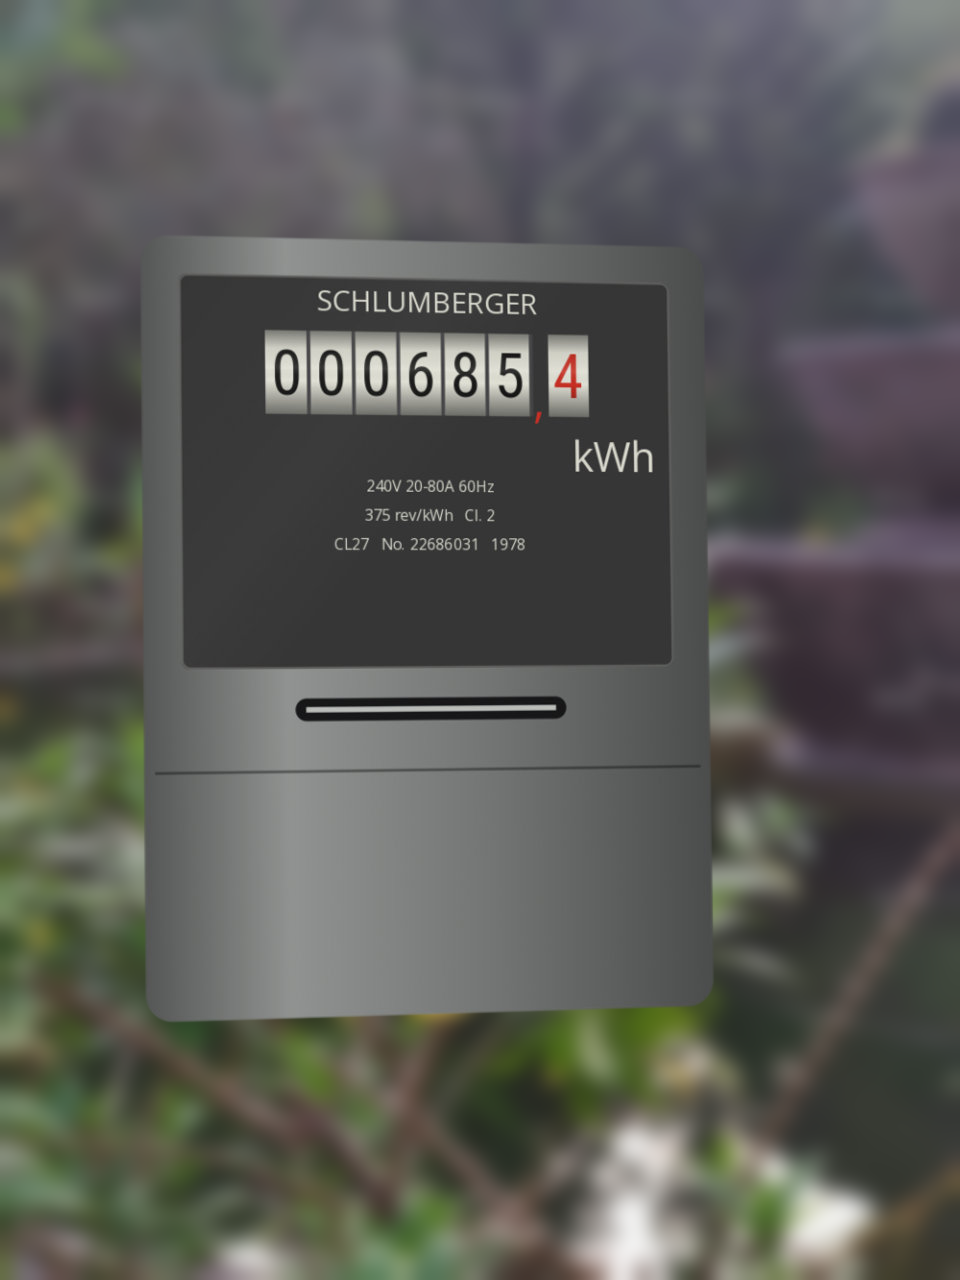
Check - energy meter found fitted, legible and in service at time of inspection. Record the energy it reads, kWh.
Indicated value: 685.4 kWh
